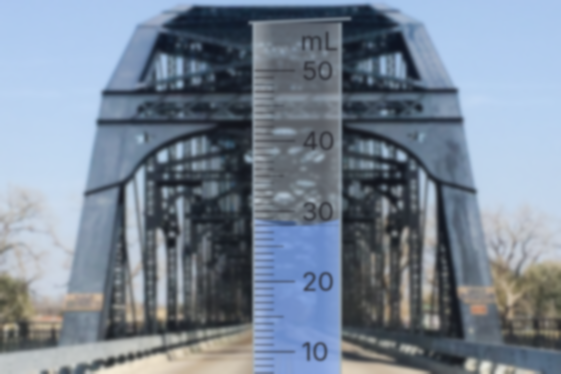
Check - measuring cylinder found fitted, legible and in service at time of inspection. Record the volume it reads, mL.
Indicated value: 28 mL
